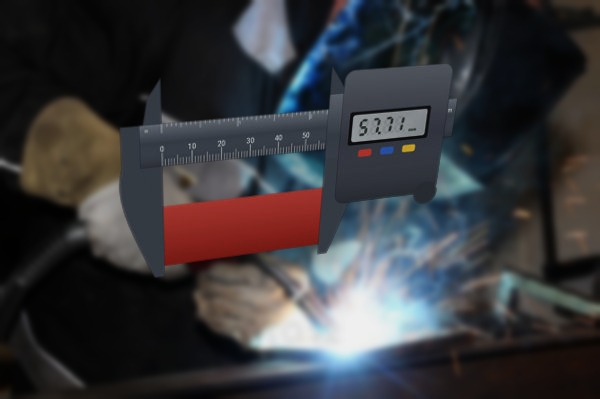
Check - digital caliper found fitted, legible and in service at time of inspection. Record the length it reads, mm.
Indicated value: 57.71 mm
